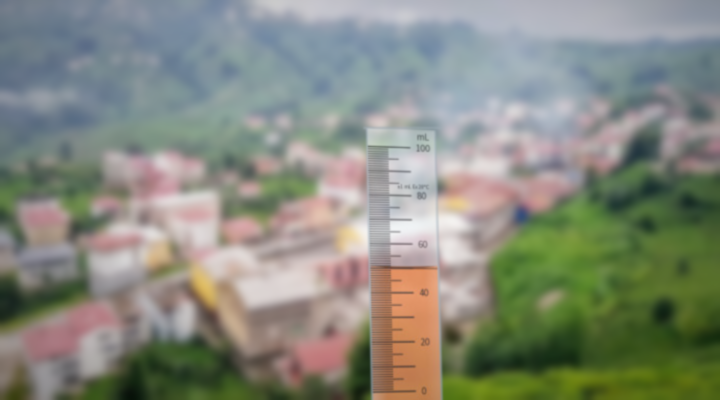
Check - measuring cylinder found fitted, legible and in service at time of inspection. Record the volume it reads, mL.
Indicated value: 50 mL
